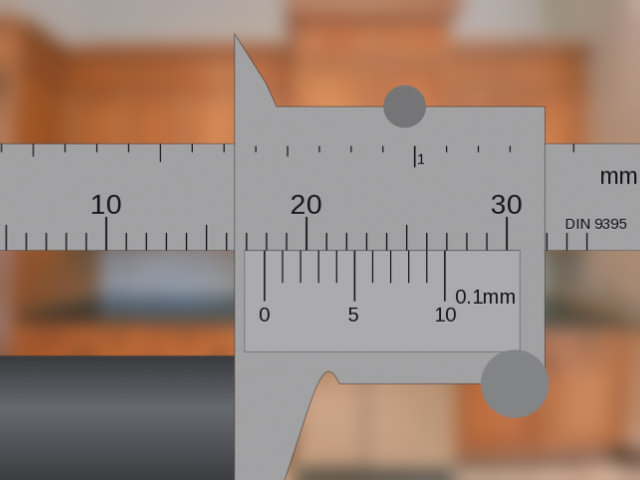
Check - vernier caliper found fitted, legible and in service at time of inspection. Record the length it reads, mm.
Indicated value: 17.9 mm
